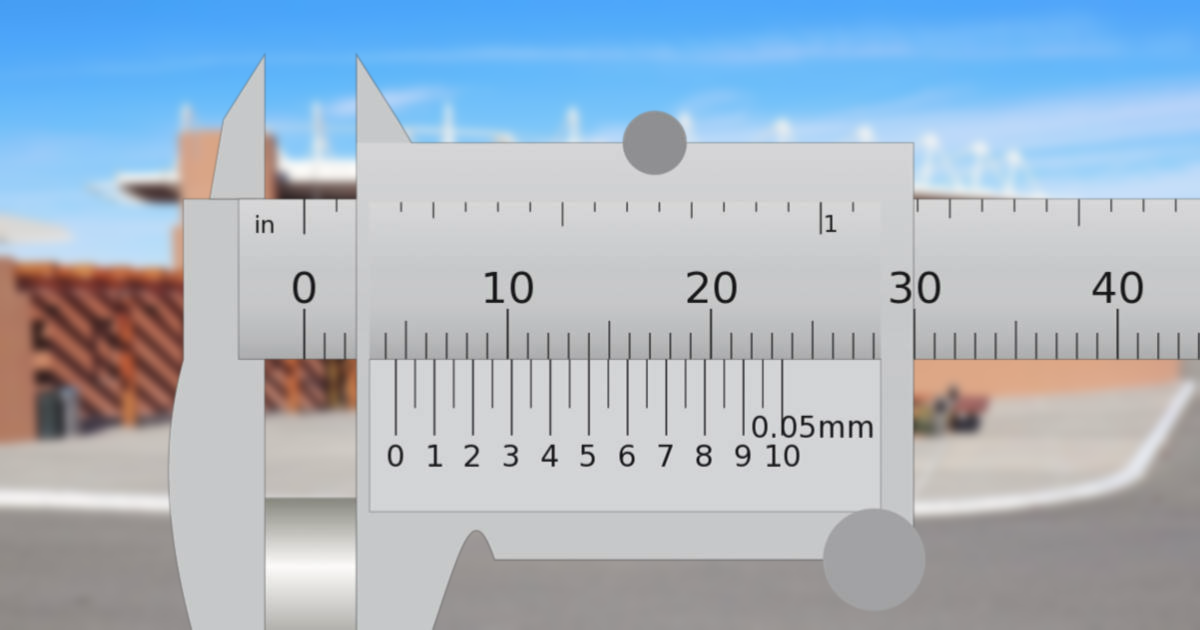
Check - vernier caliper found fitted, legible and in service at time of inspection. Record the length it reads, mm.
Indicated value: 4.5 mm
